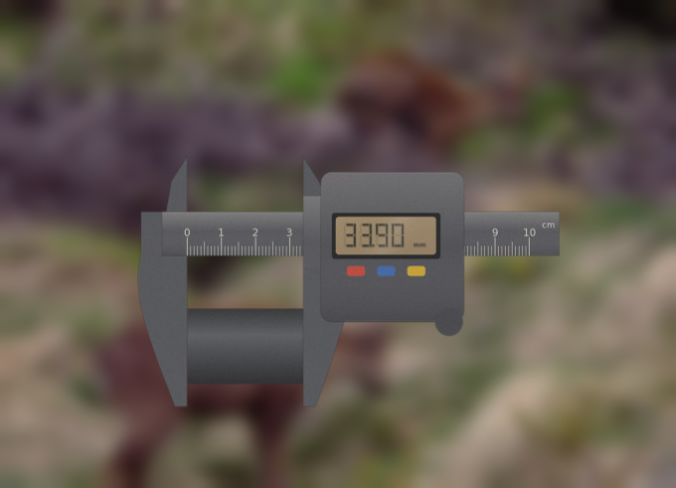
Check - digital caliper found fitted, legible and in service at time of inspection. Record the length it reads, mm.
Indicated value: 33.90 mm
